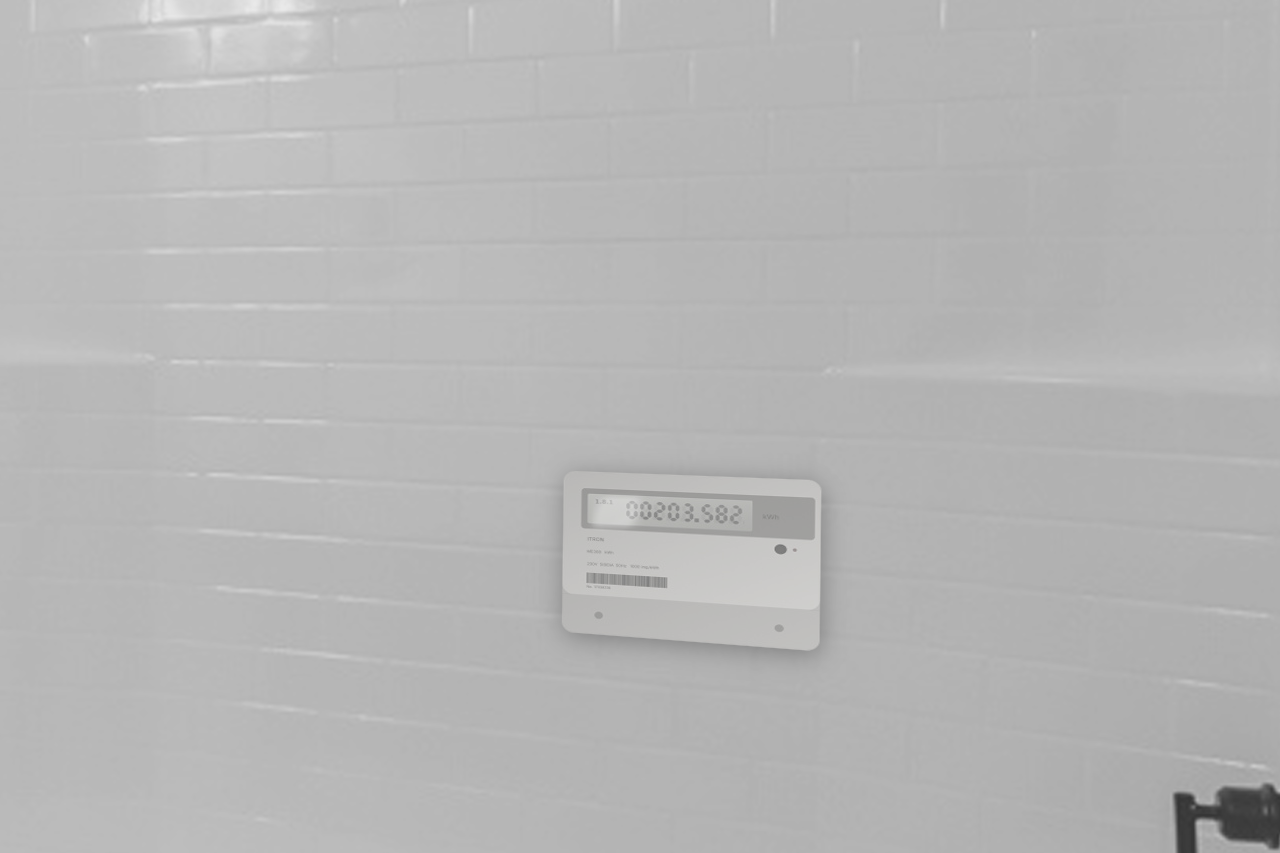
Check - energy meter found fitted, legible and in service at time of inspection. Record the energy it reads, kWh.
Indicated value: 203.582 kWh
